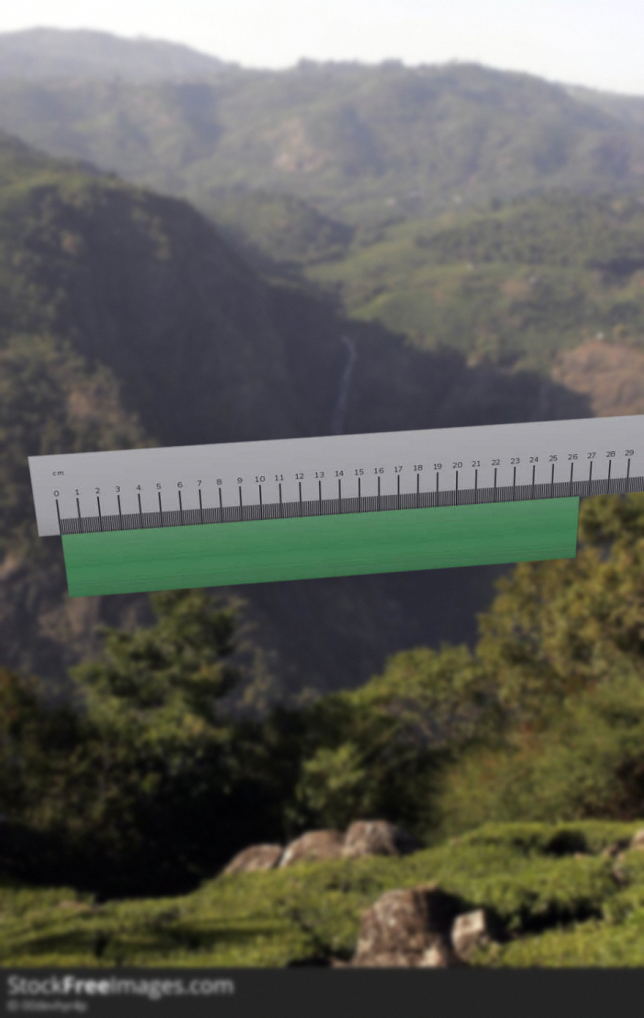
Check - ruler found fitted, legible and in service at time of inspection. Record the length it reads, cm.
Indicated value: 26.5 cm
